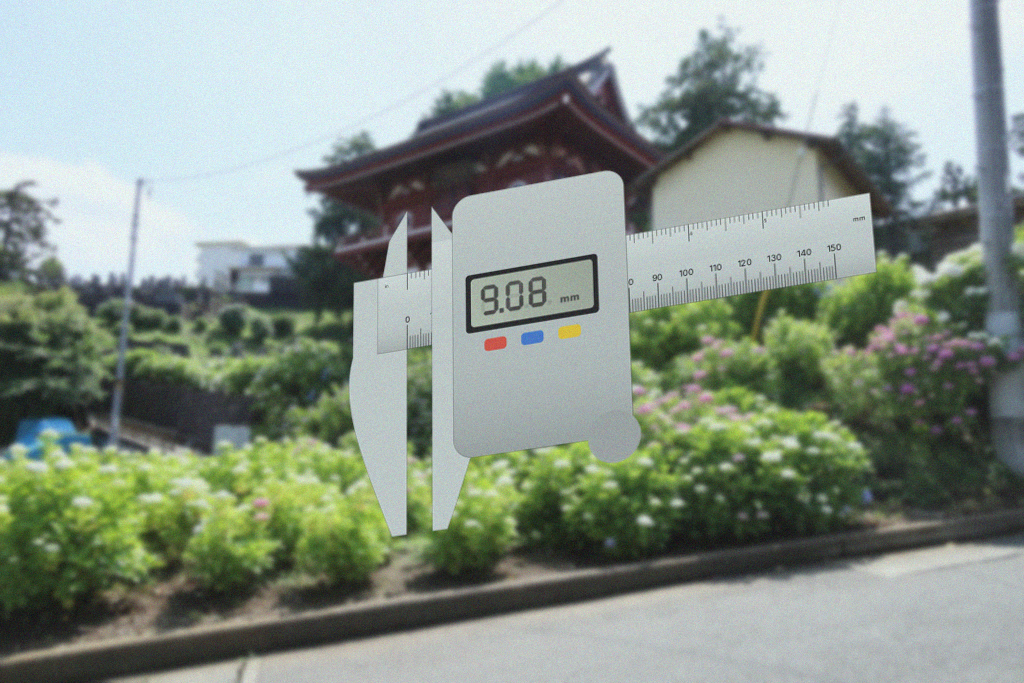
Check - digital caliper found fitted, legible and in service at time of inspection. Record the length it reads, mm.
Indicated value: 9.08 mm
